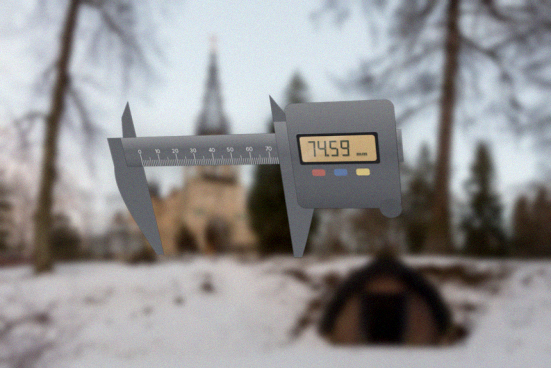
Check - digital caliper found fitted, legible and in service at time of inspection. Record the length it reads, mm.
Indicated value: 74.59 mm
